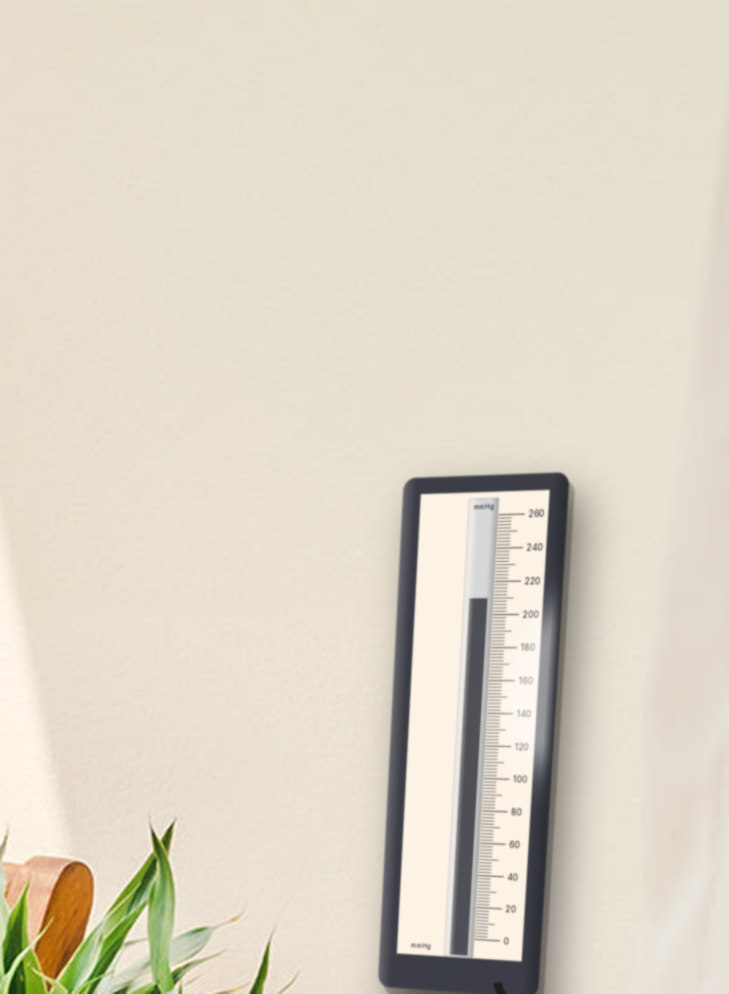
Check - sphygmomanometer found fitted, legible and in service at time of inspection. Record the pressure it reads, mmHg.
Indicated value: 210 mmHg
